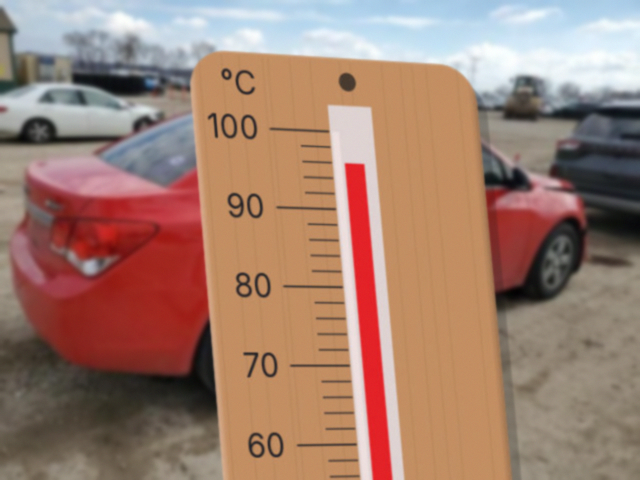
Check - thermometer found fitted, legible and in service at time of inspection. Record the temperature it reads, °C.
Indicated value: 96 °C
